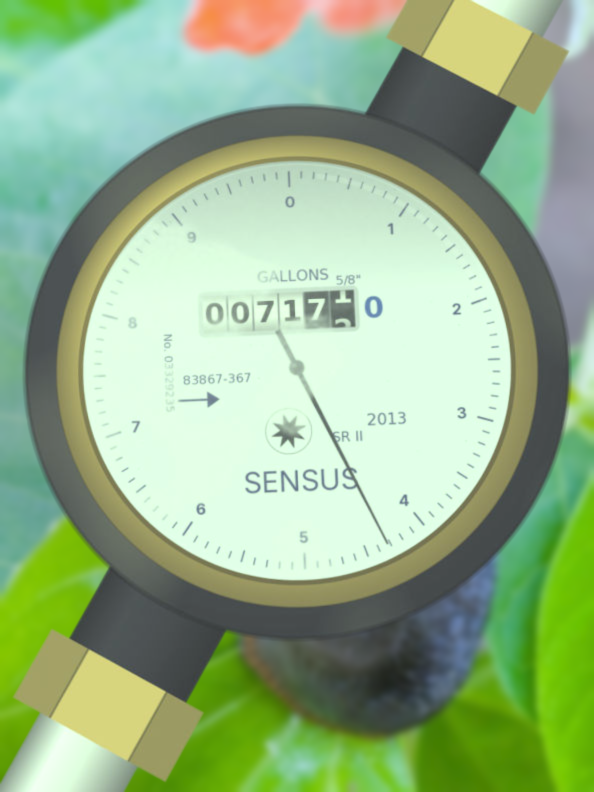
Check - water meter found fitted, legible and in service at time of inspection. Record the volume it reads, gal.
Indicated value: 71714.3 gal
